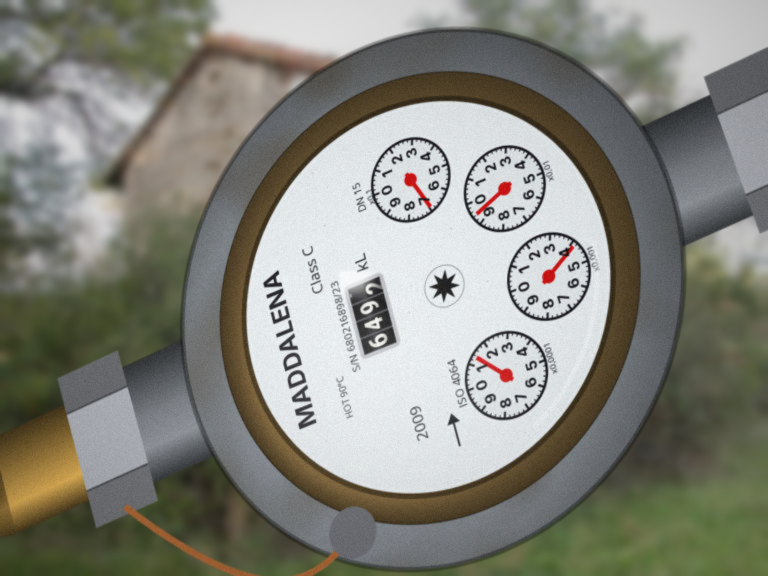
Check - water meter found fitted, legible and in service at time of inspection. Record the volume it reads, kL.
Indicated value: 6491.6941 kL
